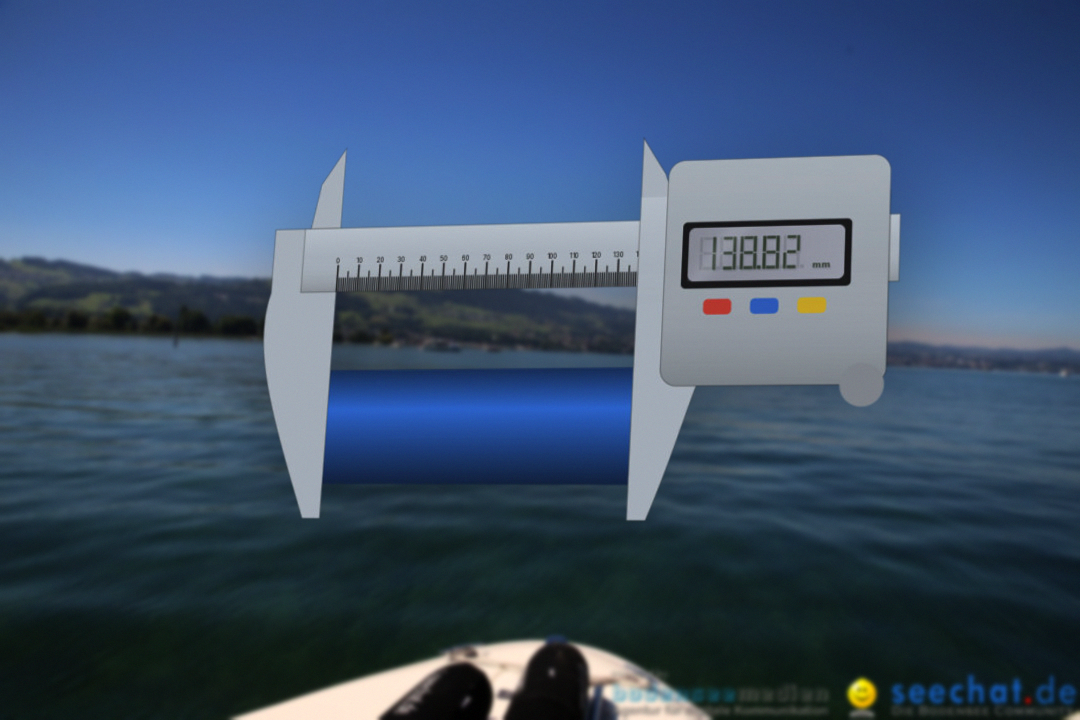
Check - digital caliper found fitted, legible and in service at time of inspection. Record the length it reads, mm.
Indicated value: 138.82 mm
